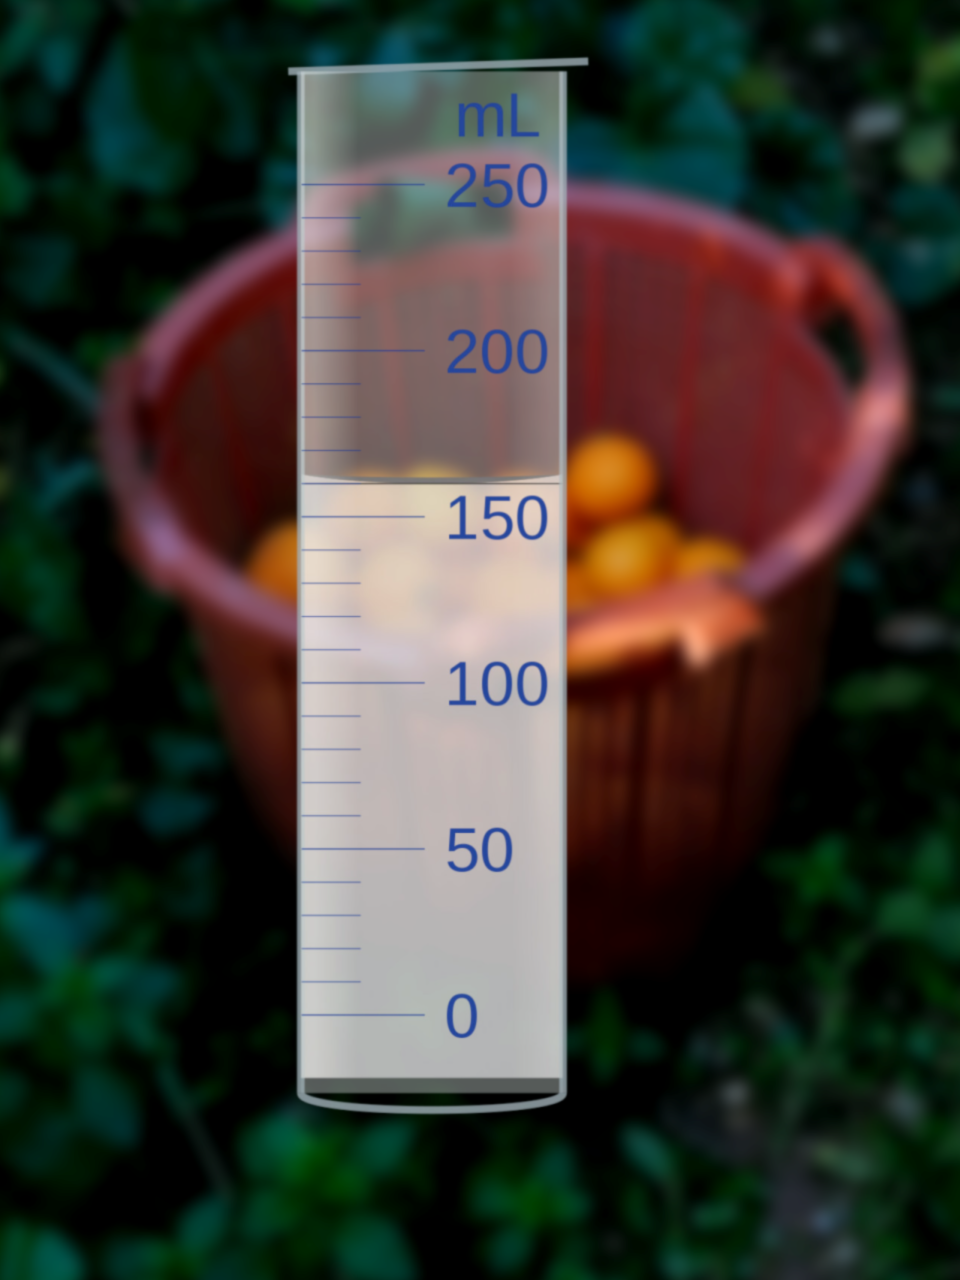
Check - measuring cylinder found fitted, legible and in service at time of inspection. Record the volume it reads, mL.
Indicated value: 160 mL
